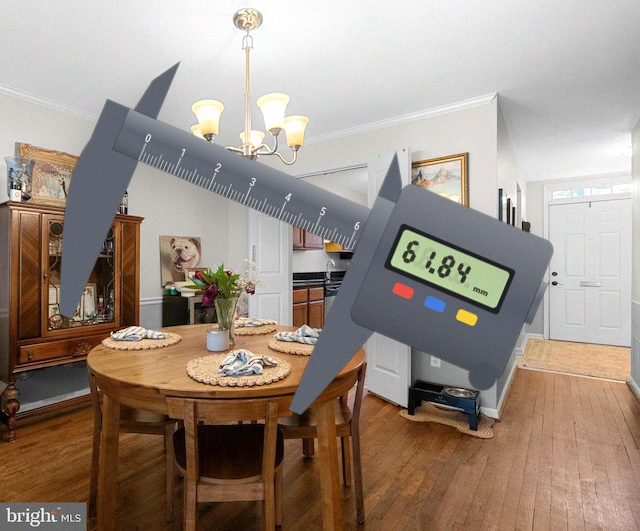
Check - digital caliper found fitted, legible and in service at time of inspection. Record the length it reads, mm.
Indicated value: 61.84 mm
